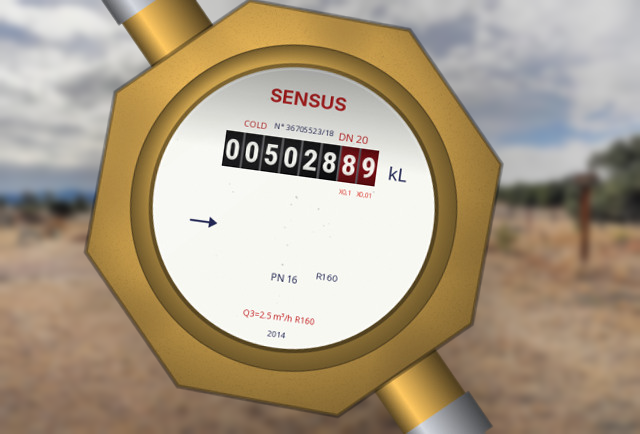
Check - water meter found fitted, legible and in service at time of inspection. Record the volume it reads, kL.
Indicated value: 5028.89 kL
